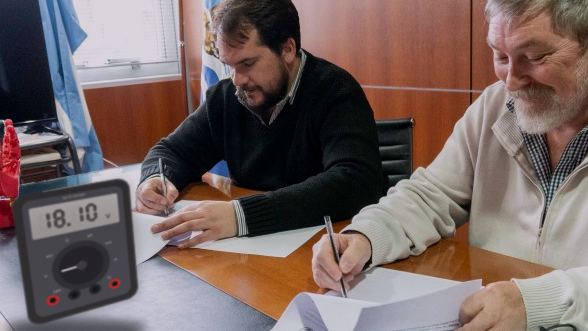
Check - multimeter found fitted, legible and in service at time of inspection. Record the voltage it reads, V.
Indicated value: 18.10 V
